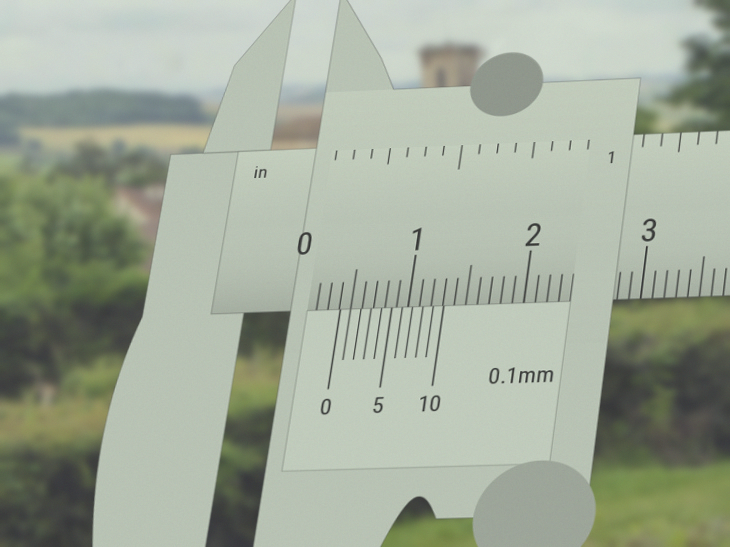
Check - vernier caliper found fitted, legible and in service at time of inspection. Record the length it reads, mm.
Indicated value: 4.1 mm
